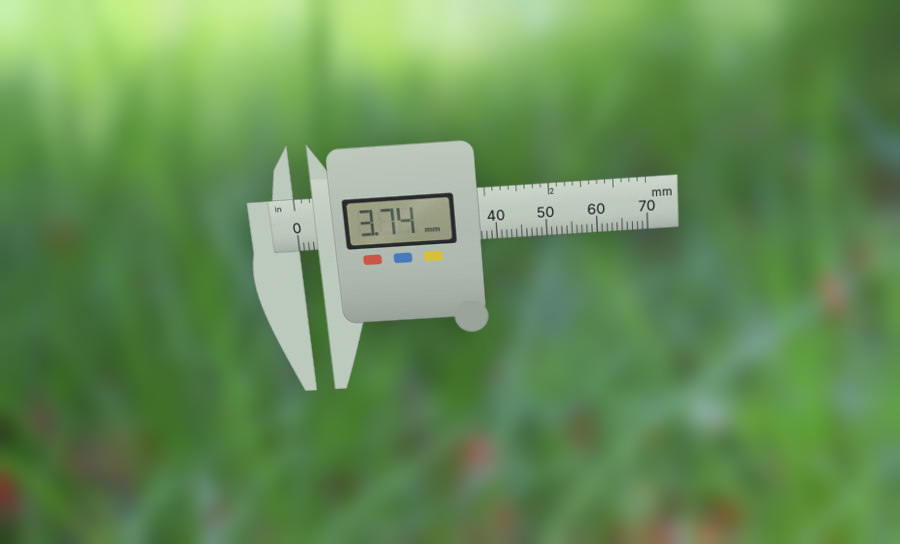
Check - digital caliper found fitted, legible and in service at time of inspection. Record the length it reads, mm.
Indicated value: 3.74 mm
